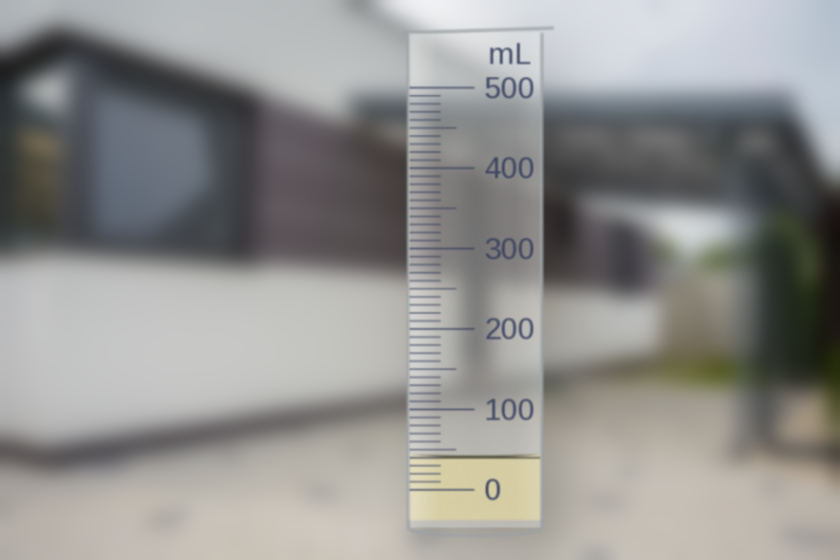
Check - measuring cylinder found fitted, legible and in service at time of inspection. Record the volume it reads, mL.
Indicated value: 40 mL
